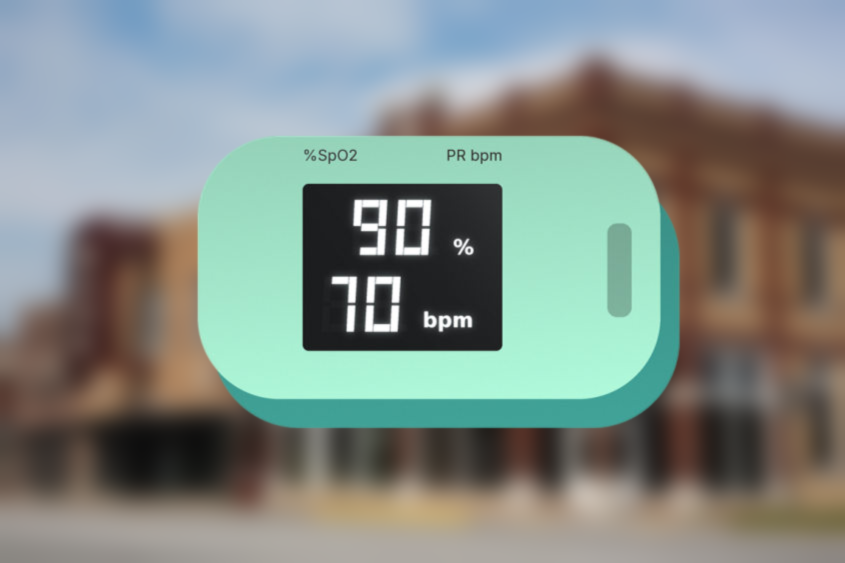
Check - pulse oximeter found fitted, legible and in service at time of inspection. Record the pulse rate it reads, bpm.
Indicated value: 70 bpm
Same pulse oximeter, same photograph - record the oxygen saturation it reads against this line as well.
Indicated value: 90 %
